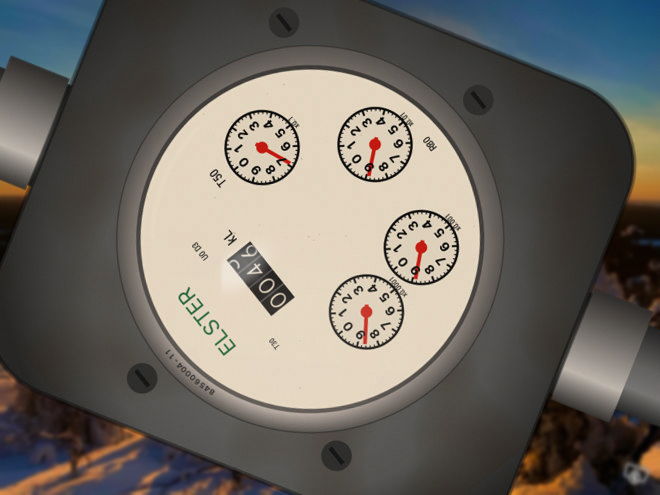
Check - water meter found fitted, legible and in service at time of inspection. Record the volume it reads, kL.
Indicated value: 45.6888 kL
